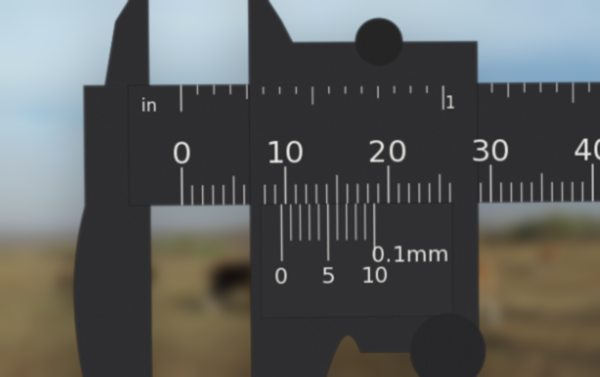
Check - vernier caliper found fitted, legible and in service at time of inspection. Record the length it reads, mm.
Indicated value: 9.6 mm
